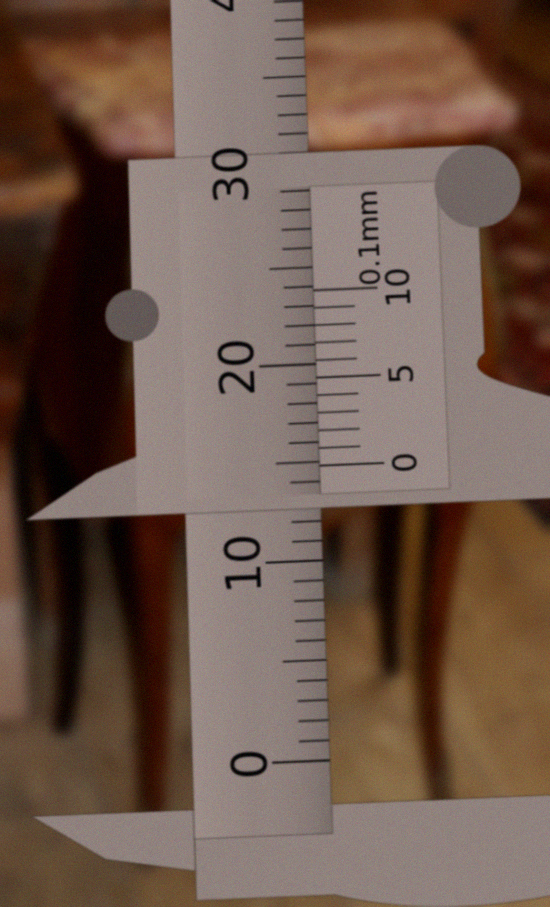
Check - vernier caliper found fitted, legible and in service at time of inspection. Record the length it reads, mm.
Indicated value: 14.8 mm
